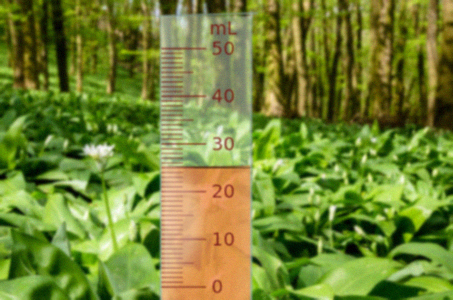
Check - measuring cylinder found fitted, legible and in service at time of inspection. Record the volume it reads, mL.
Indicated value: 25 mL
